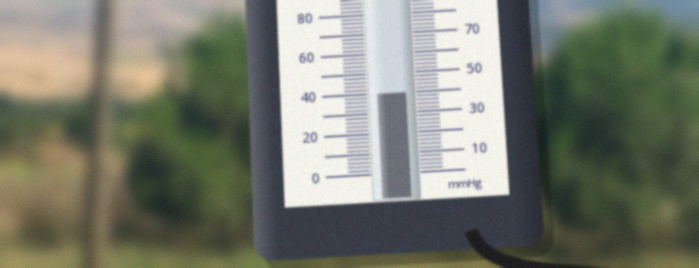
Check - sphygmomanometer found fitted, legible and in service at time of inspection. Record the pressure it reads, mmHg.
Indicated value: 40 mmHg
